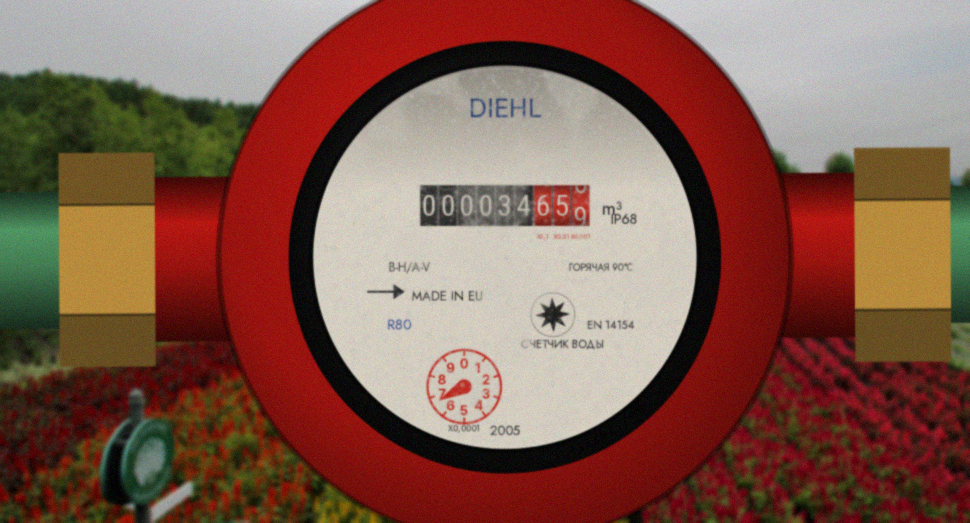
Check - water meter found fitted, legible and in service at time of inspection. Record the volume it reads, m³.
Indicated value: 34.6586 m³
